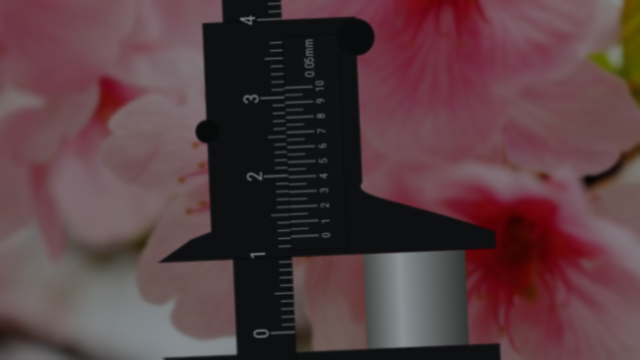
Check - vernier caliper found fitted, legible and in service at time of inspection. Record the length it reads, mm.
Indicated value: 12.2 mm
